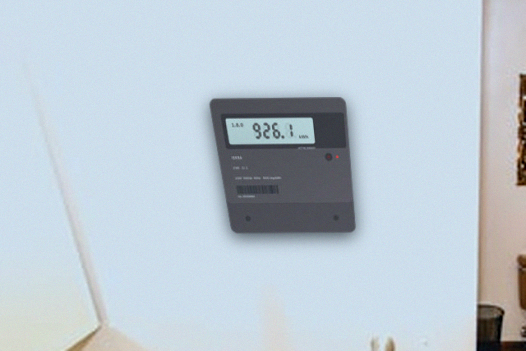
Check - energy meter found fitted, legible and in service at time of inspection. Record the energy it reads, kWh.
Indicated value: 926.1 kWh
